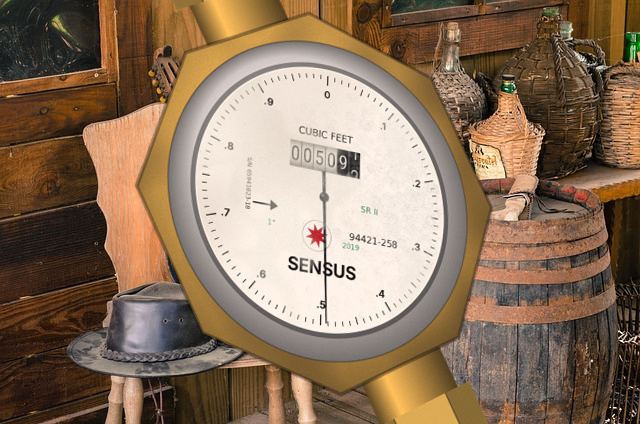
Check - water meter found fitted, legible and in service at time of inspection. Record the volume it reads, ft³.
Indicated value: 5091.49 ft³
